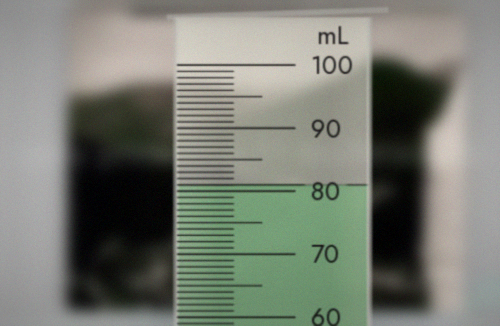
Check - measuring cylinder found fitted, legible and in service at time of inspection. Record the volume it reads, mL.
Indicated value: 81 mL
